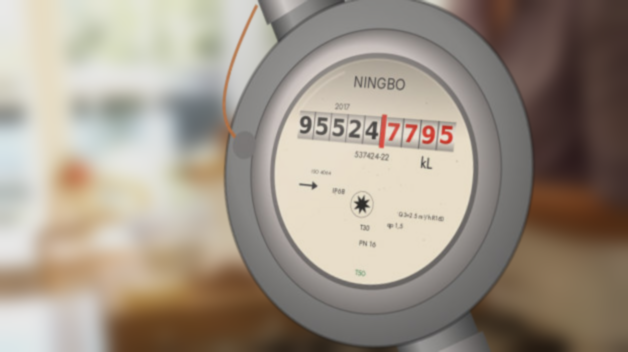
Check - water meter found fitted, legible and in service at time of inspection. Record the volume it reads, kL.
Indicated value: 95524.7795 kL
